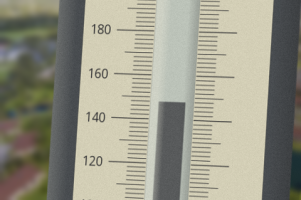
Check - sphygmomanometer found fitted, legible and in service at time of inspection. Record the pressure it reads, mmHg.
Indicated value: 148 mmHg
